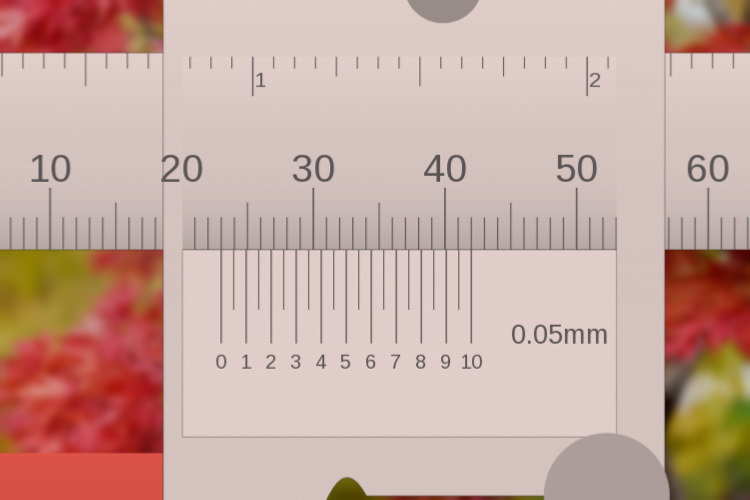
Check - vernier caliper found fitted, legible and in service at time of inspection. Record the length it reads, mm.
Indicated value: 23.0 mm
